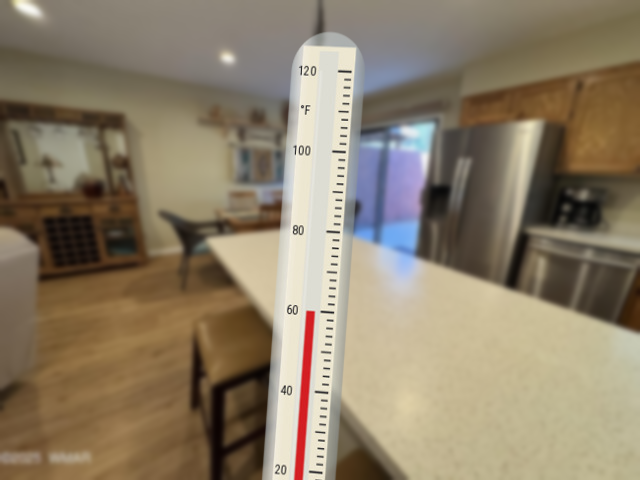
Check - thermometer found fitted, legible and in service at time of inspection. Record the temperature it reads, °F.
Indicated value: 60 °F
